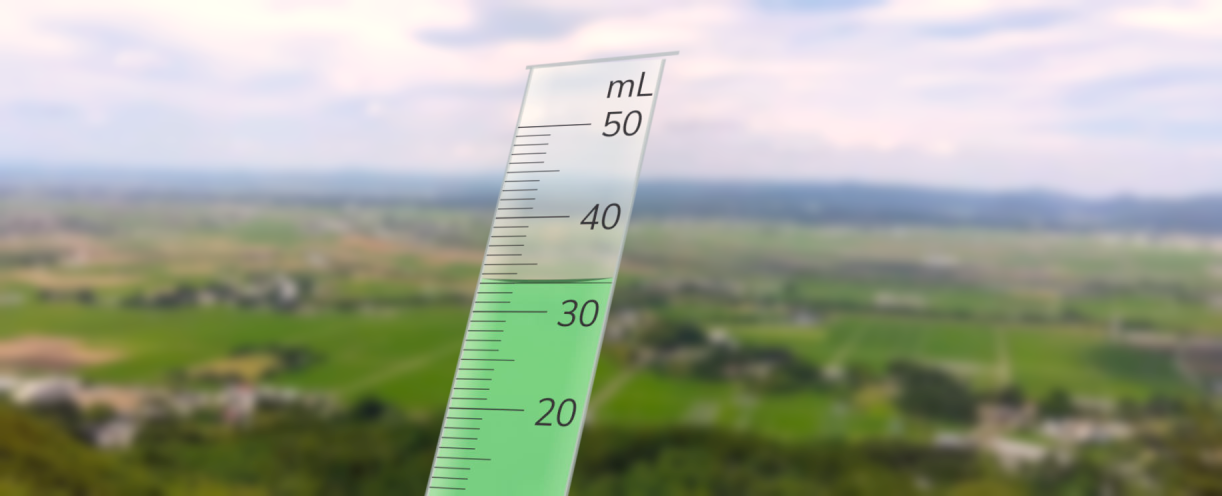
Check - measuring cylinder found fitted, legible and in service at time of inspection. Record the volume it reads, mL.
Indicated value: 33 mL
